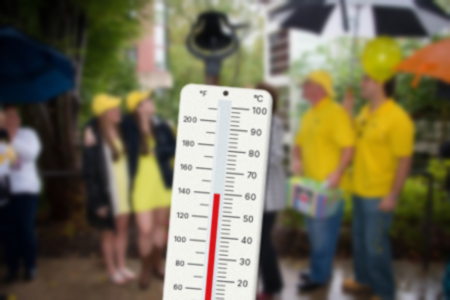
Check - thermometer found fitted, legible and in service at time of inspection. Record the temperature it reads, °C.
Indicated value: 60 °C
